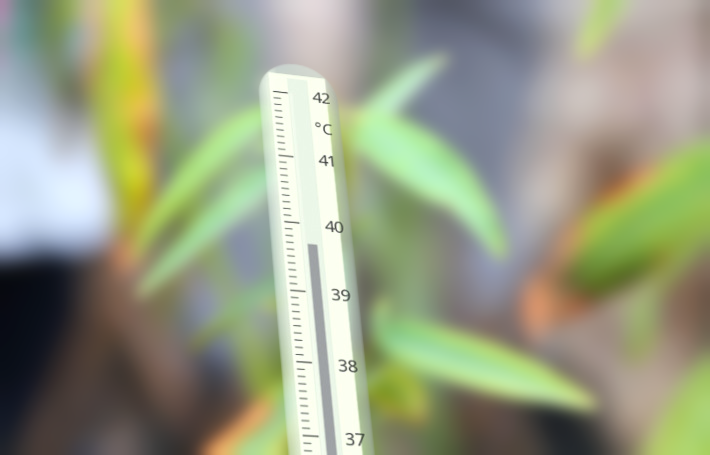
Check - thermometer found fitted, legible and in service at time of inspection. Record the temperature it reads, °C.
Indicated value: 39.7 °C
